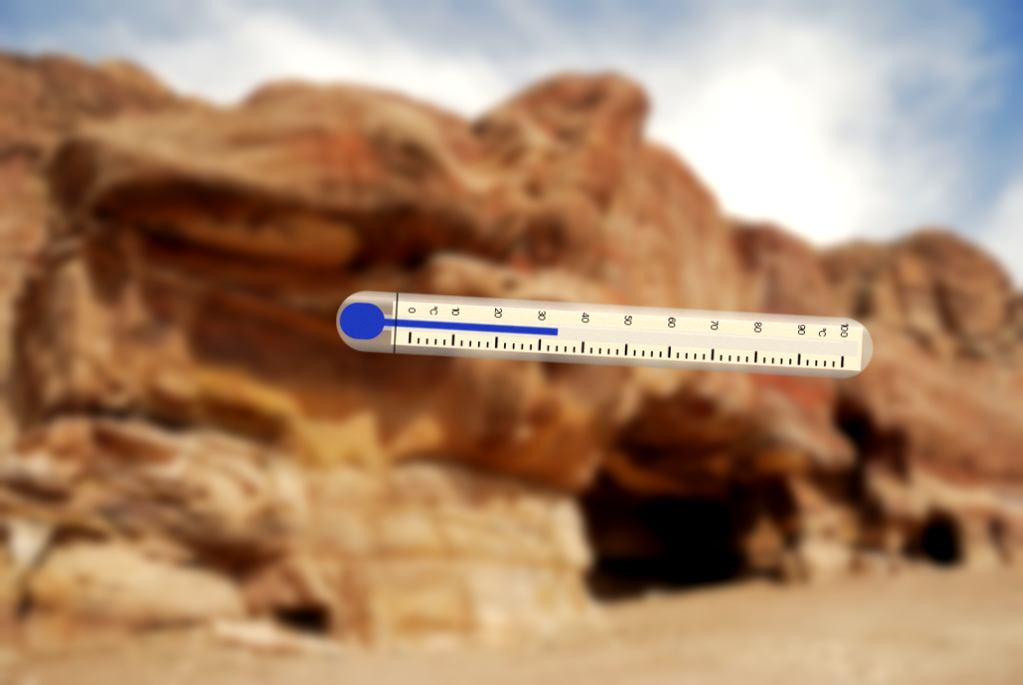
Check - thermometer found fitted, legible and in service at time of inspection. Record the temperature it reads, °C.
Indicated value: 34 °C
